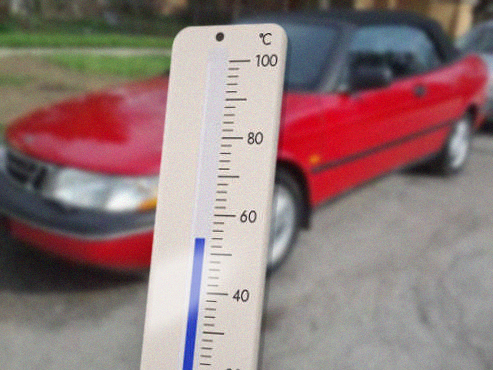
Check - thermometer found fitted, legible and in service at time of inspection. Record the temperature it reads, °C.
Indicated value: 54 °C
